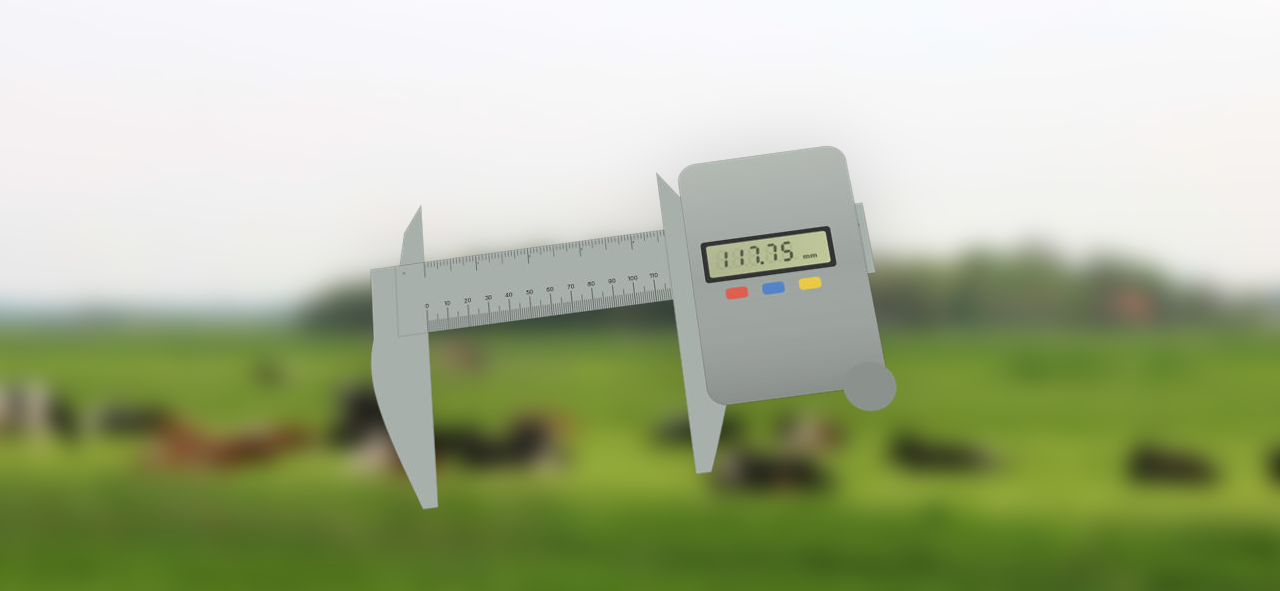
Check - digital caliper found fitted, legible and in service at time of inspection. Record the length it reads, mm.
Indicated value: 117.75 mm
